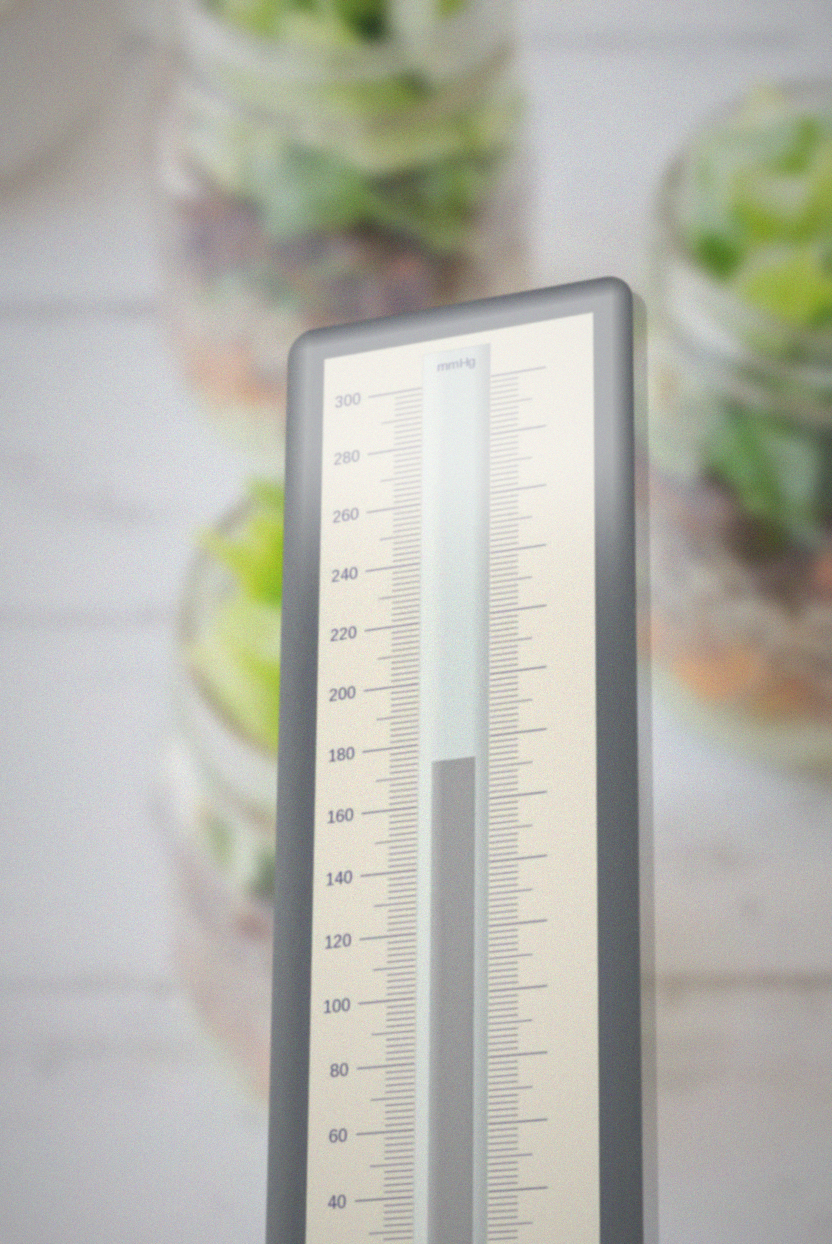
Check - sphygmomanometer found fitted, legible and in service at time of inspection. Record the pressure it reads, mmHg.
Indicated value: 174 mmHg
